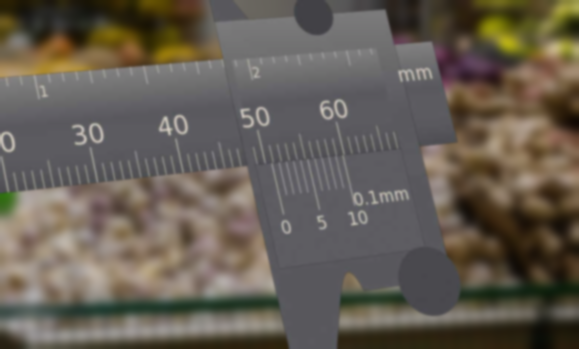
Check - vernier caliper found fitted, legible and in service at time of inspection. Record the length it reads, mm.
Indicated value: 50.8 mm
